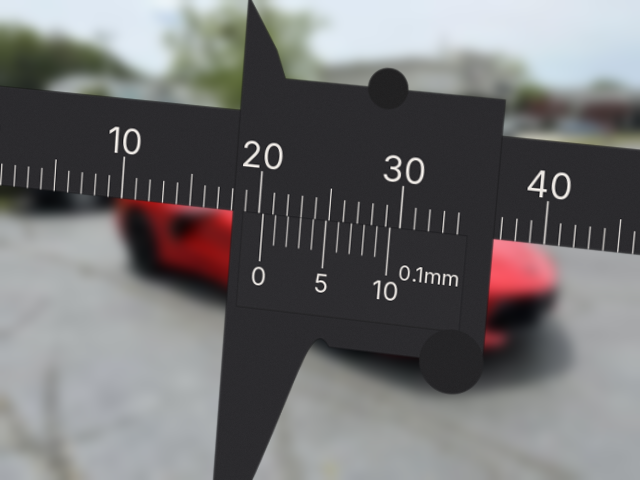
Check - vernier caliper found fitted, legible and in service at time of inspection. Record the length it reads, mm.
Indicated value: 20.3 mm
